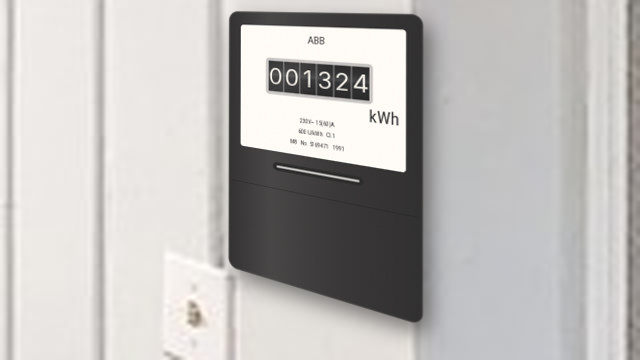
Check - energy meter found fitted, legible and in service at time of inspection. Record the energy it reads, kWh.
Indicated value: 1324 kWh
